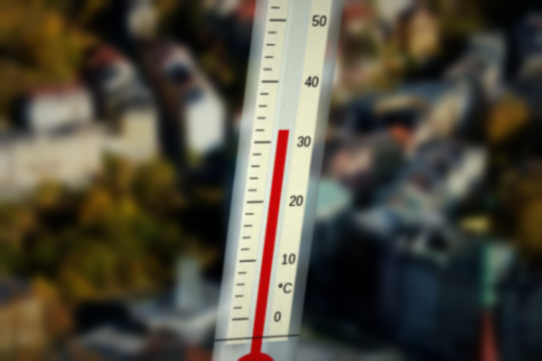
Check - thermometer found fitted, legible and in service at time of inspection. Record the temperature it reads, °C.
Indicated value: 32 °C
